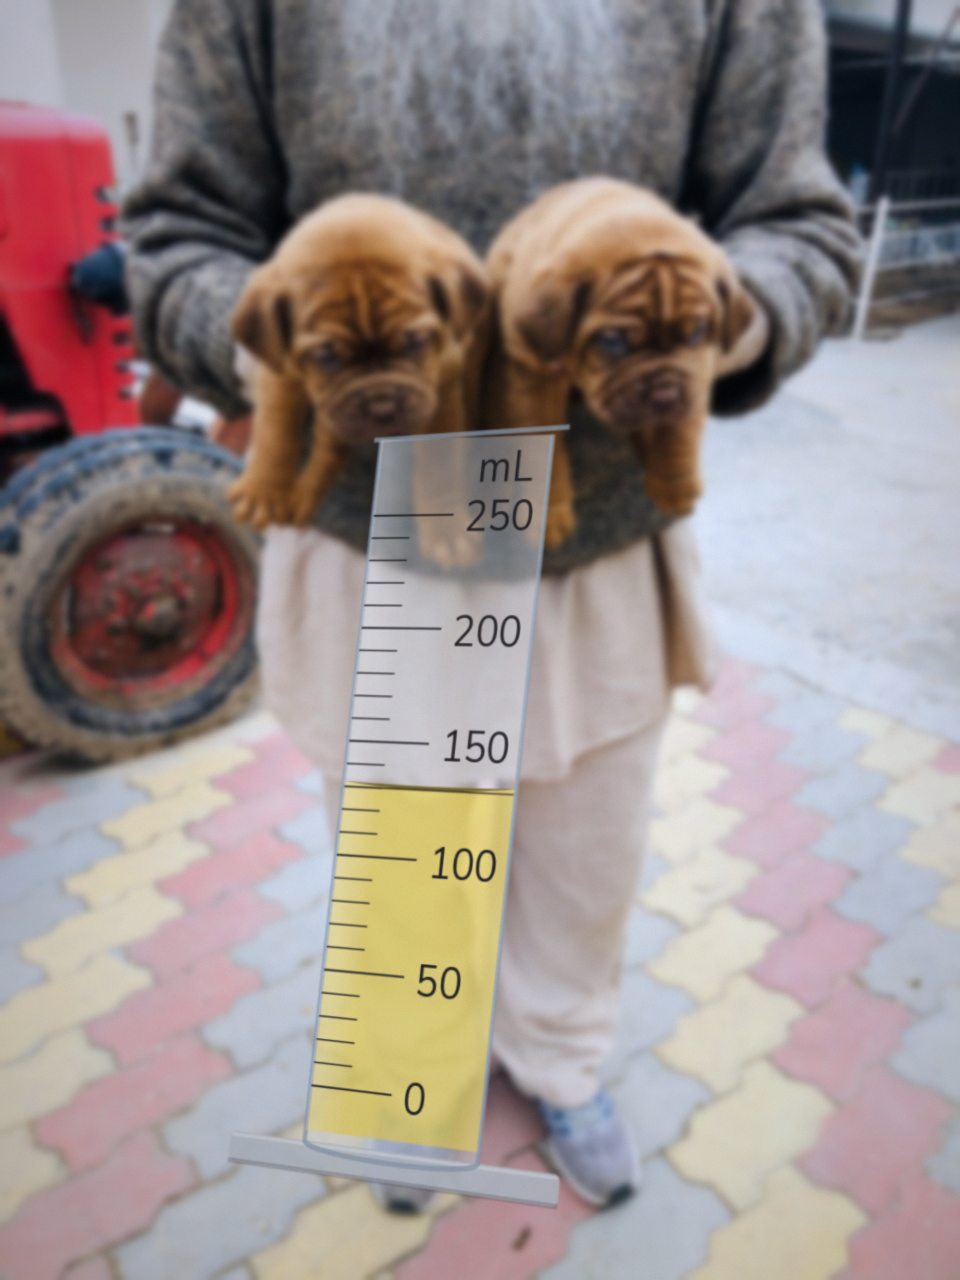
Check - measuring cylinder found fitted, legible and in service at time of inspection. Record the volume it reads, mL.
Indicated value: 130 mL
